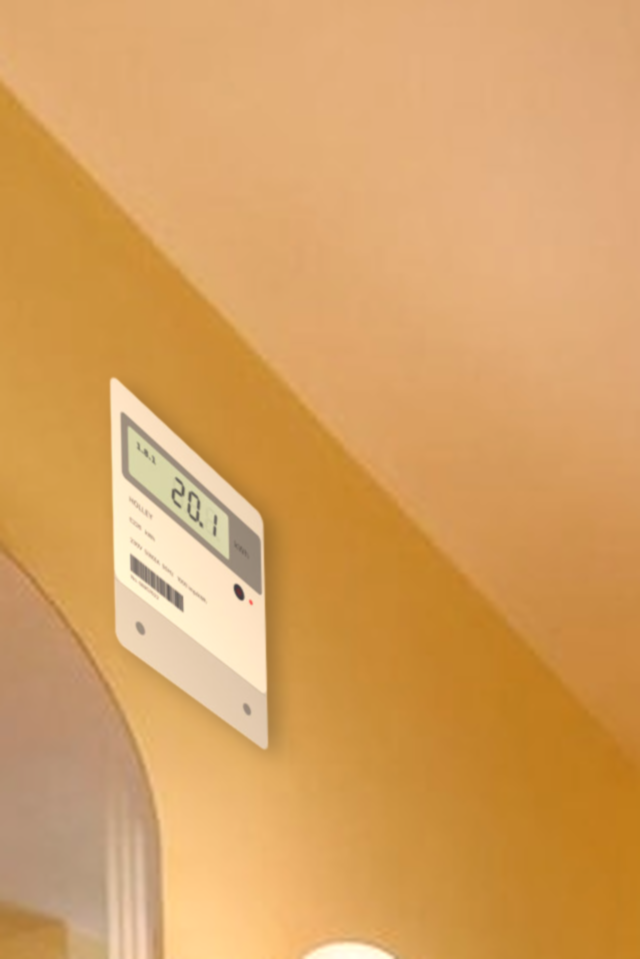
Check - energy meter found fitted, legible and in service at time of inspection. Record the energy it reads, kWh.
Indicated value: 20.1 kWh
